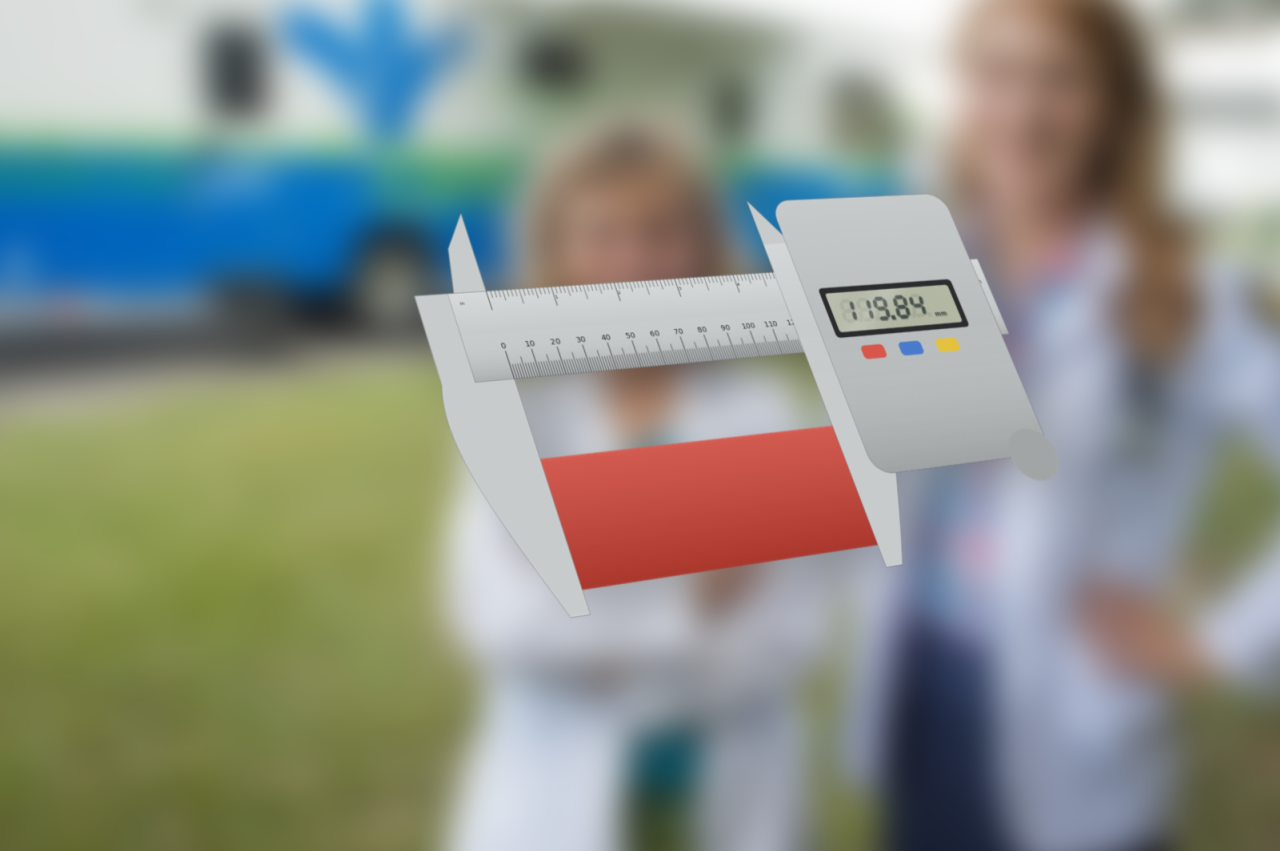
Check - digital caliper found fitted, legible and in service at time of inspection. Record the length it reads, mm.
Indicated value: 119.84 mm
